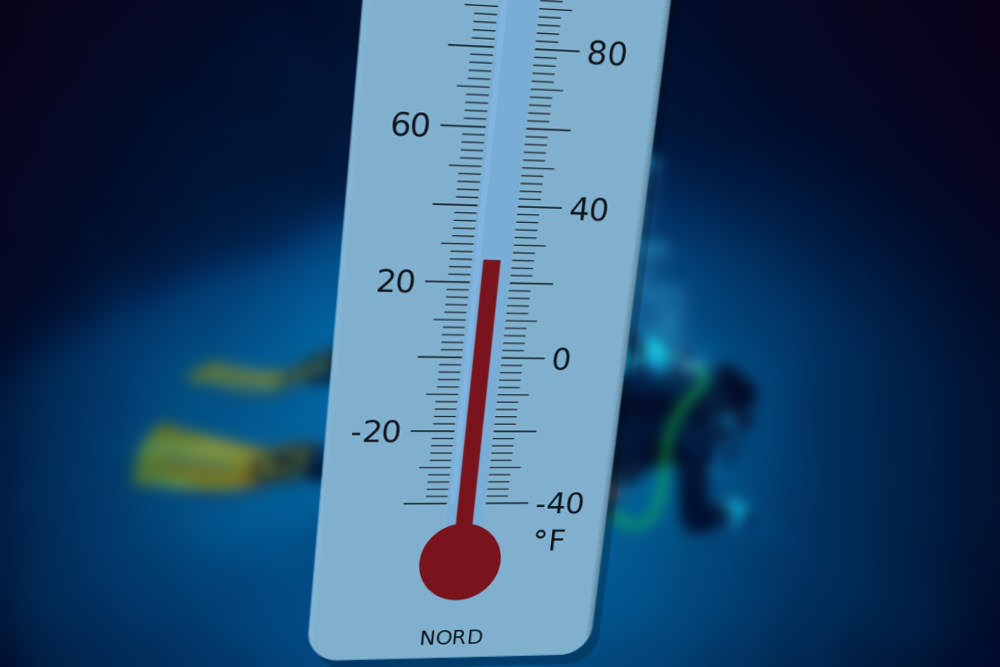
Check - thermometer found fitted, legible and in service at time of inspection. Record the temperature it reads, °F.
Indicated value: 26 °F
